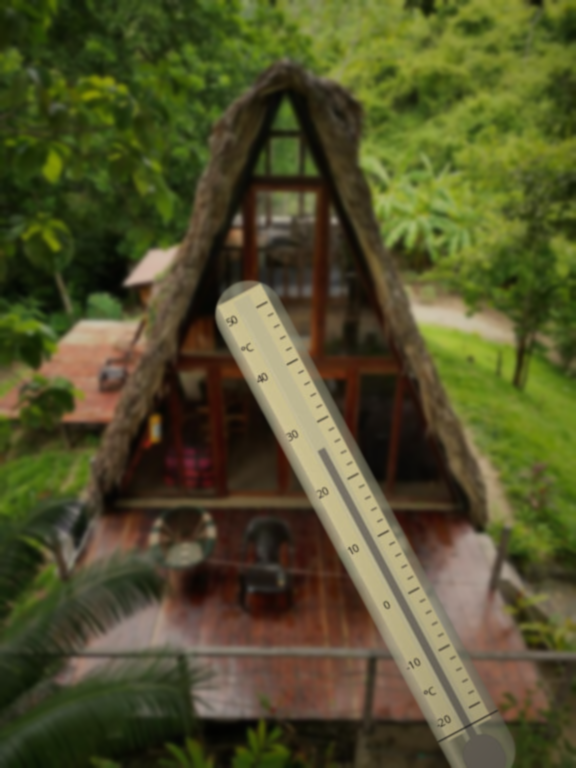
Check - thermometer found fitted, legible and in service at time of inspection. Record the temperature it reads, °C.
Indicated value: 26 °C
